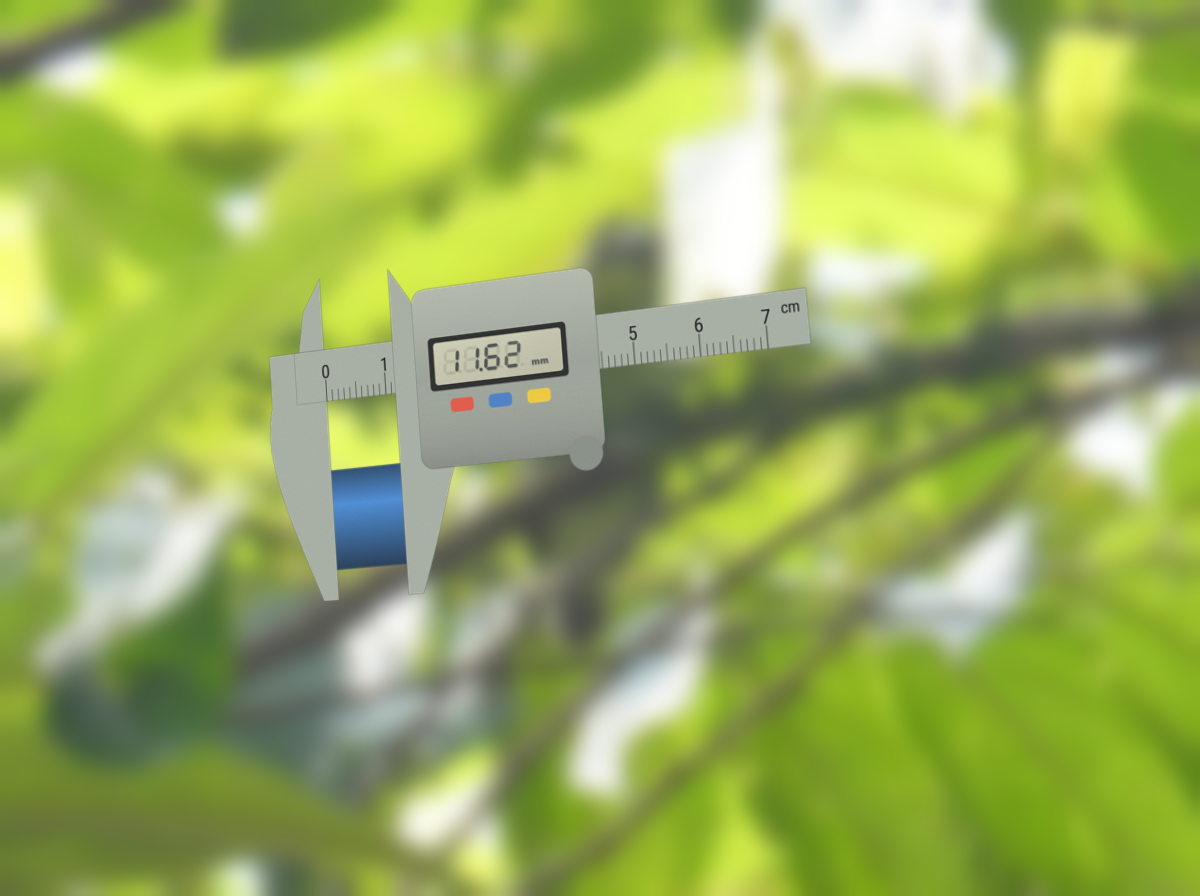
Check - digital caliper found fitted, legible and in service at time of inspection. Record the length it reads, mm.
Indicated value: 11.62 mm
